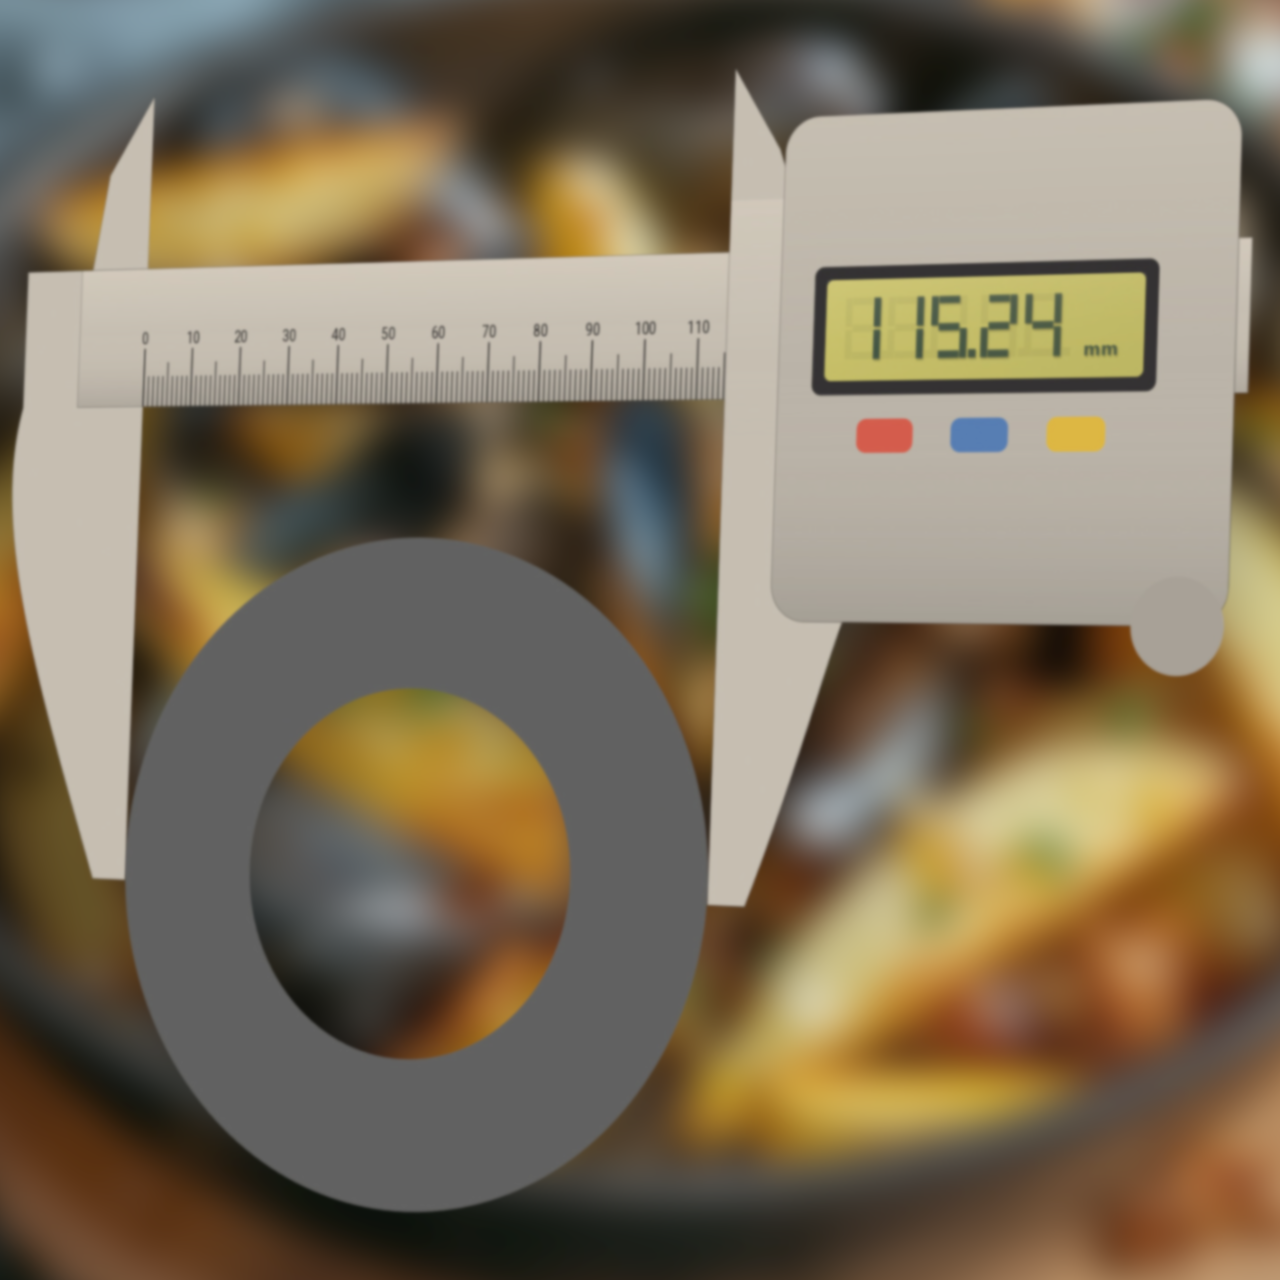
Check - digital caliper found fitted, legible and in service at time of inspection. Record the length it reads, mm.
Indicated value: 115.24 mm
